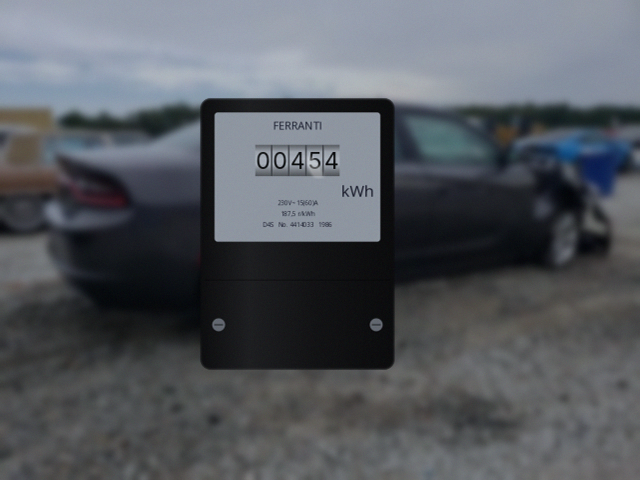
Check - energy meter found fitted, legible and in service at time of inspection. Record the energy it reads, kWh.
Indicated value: 454 kWh
